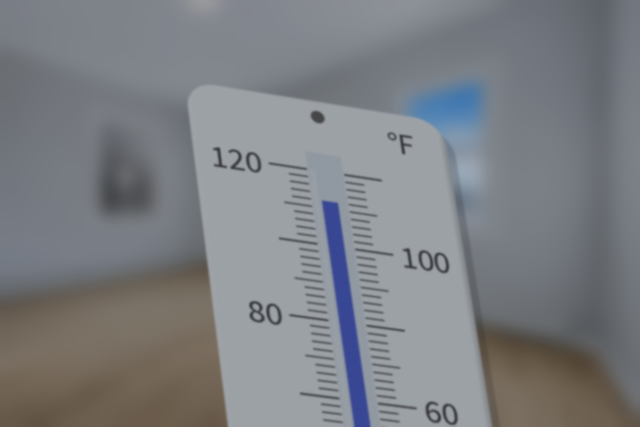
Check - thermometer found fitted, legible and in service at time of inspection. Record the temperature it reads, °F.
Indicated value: 112 °F
